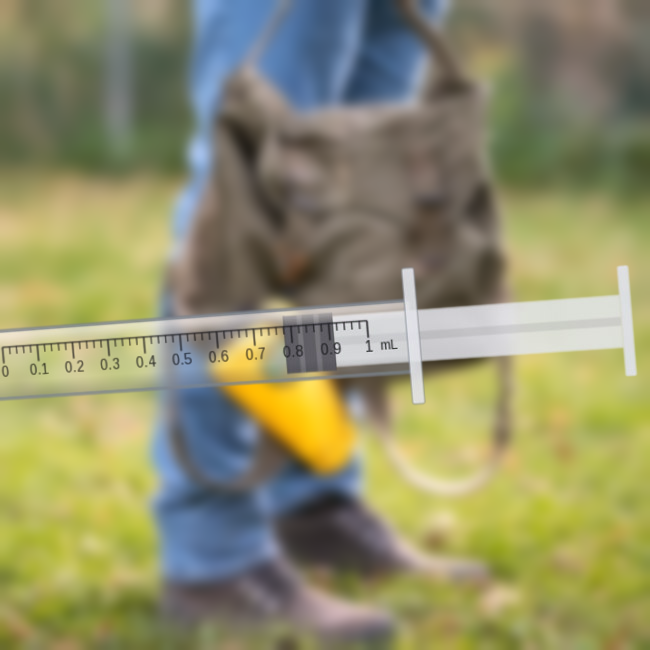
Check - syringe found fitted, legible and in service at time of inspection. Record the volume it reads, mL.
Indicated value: 0.78 mL
